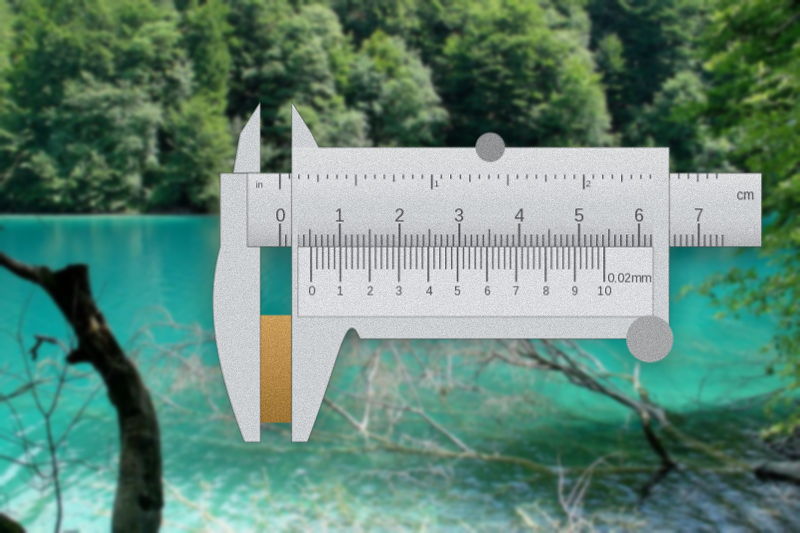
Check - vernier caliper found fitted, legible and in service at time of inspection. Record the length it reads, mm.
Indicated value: 5.2 mm
